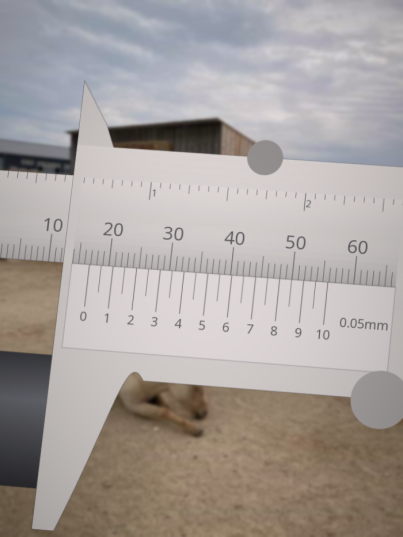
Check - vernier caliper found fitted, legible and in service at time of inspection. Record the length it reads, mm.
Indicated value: 16.8 mm
